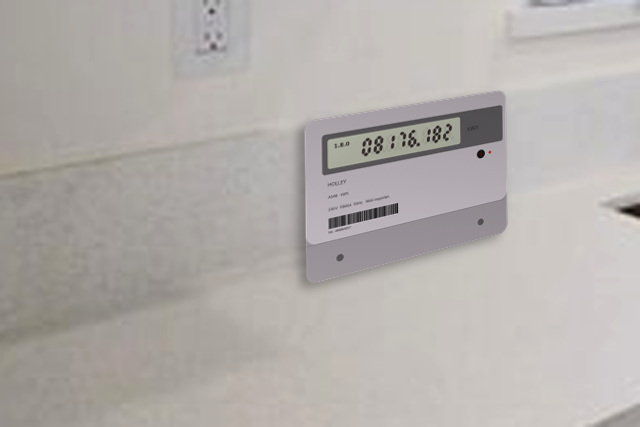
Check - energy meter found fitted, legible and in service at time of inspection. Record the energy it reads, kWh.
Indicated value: 8176.182 kWh
